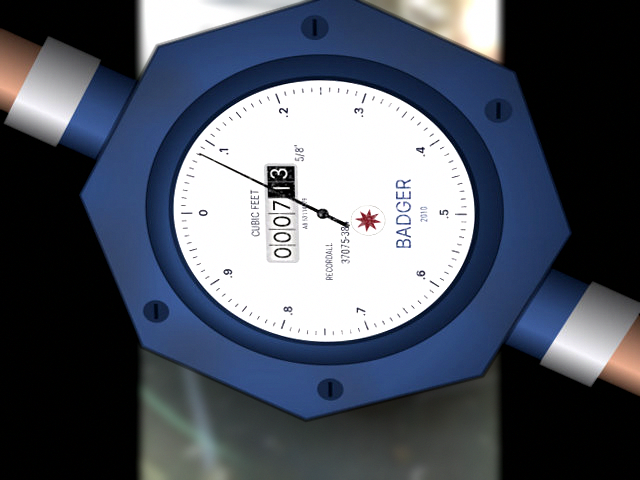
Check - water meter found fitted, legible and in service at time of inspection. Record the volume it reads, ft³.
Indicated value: 713.08 ft³
